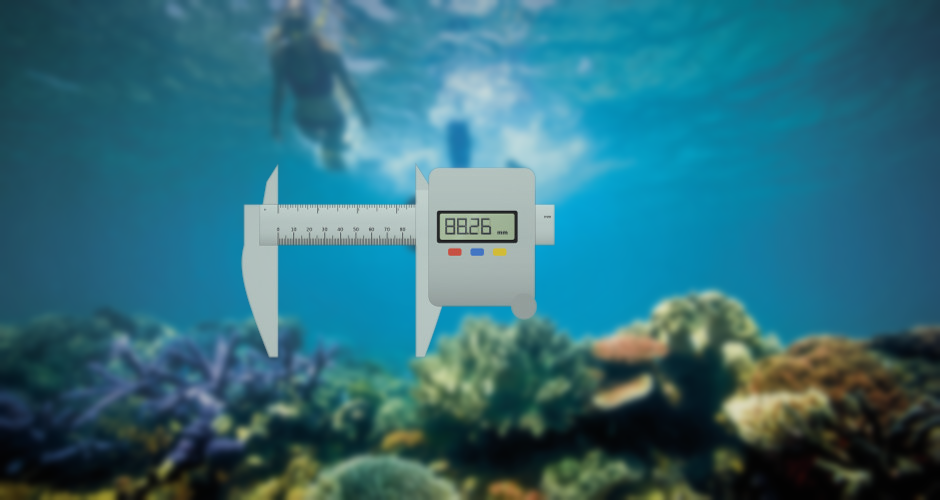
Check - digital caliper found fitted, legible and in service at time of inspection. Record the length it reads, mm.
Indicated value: 88.26 mm
